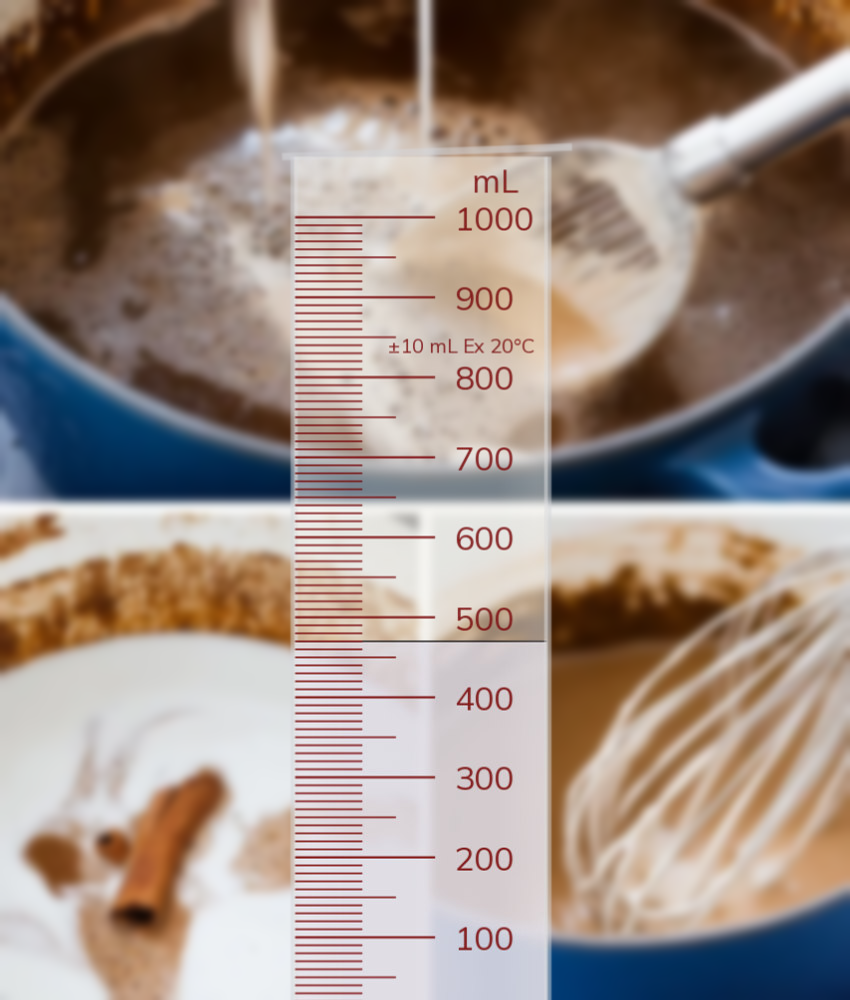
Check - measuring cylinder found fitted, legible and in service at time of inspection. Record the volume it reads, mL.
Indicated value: 470 mL
